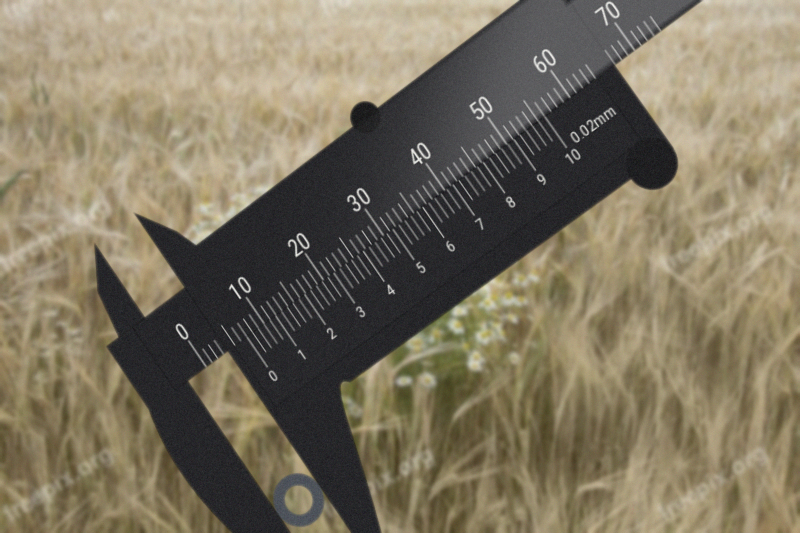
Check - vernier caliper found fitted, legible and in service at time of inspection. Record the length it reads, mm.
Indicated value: 7.0 mm
